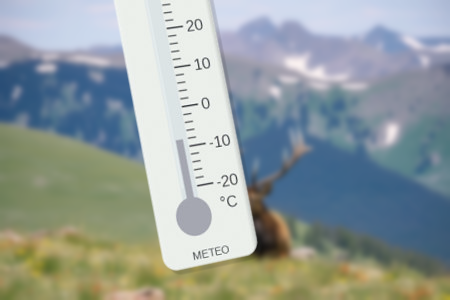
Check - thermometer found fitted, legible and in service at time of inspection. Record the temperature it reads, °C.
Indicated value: -8 °C
